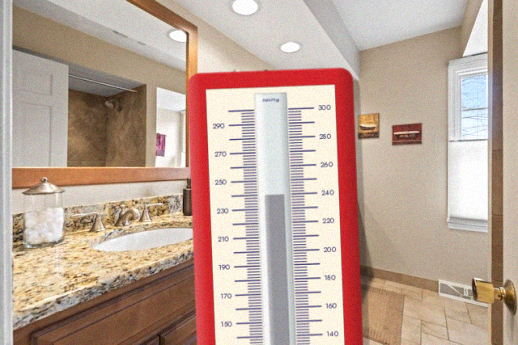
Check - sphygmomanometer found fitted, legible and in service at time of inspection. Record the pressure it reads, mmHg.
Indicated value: 240 mmHg
